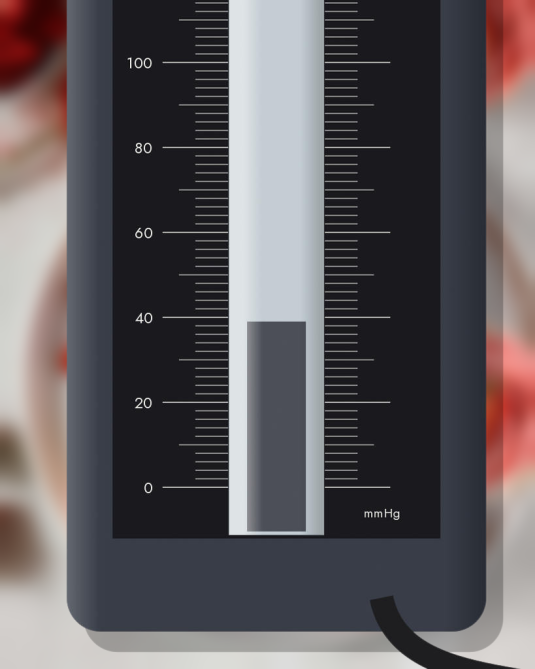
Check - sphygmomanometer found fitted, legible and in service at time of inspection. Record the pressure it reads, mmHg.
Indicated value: 39 mmHg
